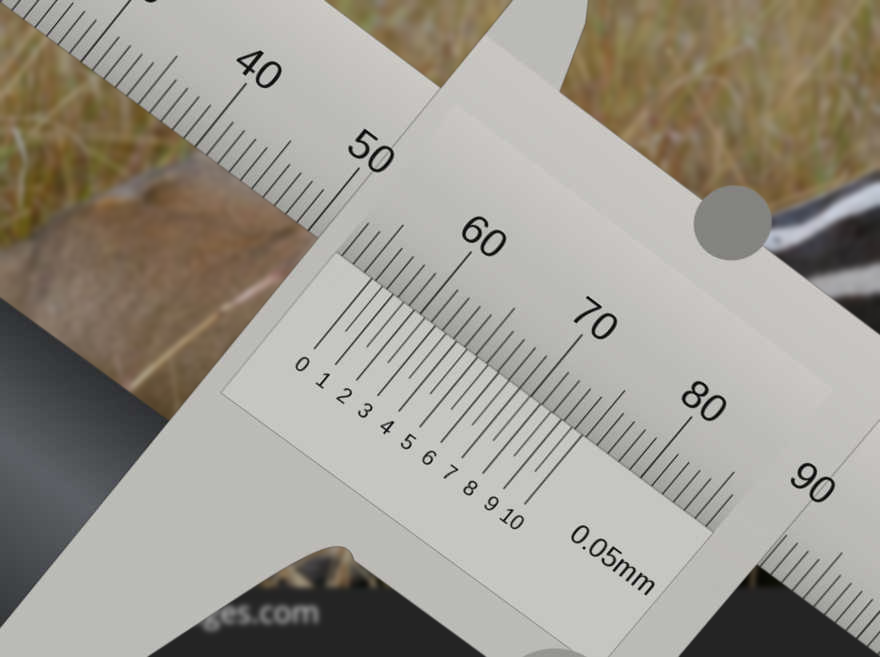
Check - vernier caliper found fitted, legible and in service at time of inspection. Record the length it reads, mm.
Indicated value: 55.7 mm
